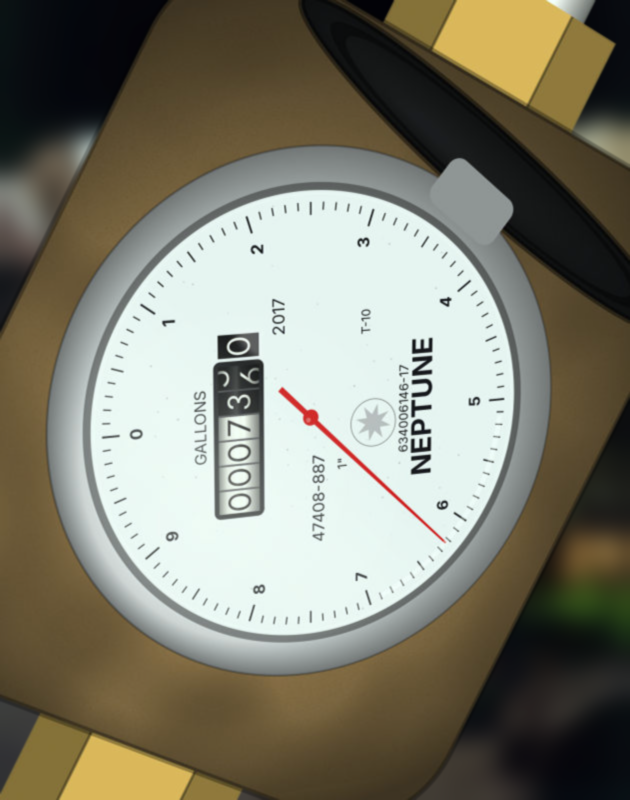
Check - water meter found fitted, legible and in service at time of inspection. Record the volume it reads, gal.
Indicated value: 7356.2 gal
